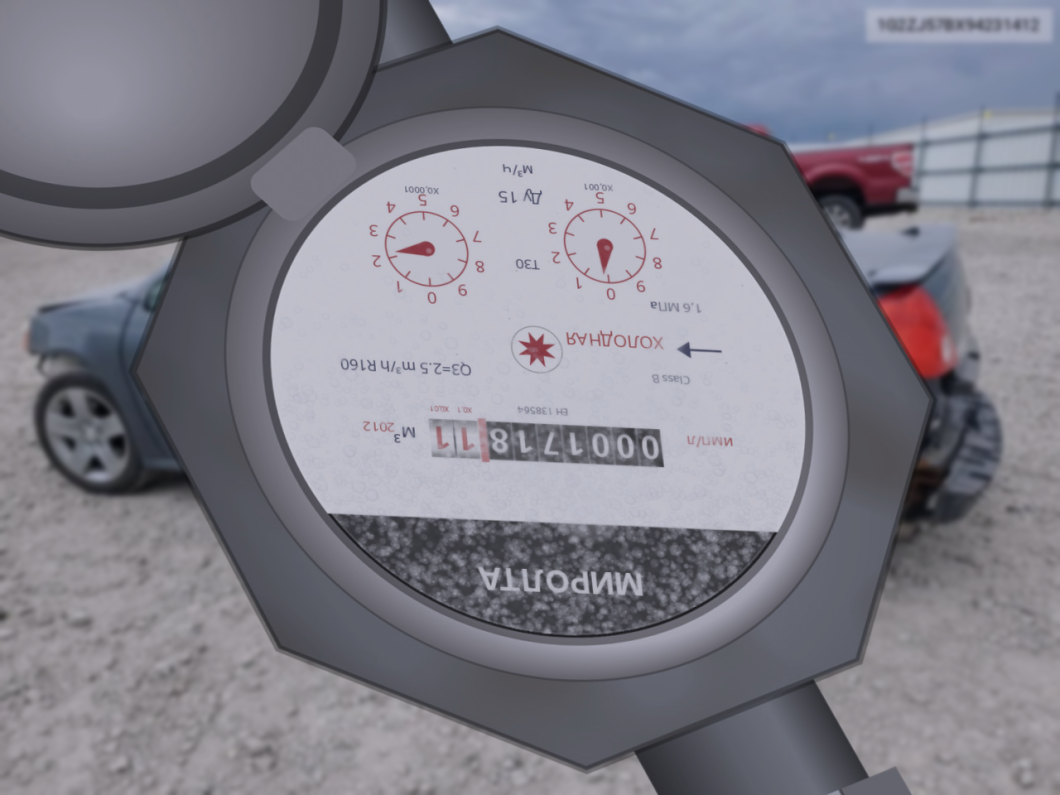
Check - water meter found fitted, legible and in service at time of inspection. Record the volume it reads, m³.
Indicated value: 1718.1102 m³
